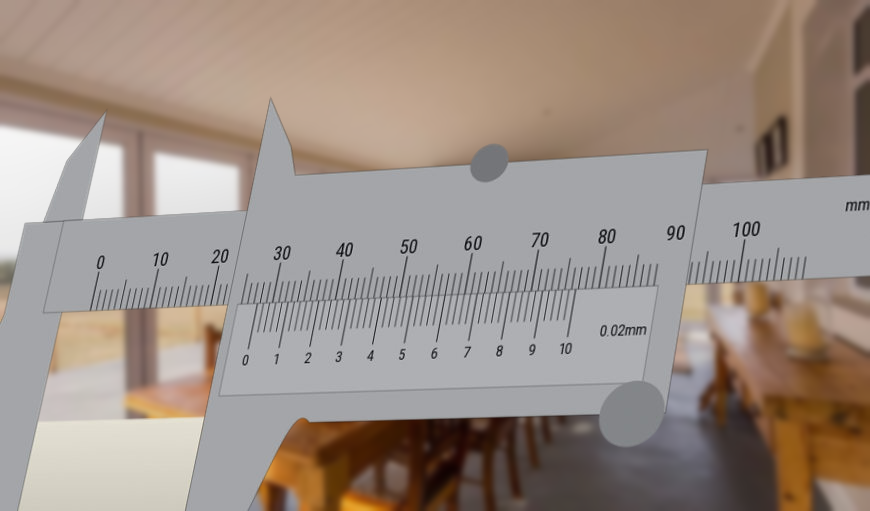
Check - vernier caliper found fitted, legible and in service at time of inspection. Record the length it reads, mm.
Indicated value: 27.6 mm
